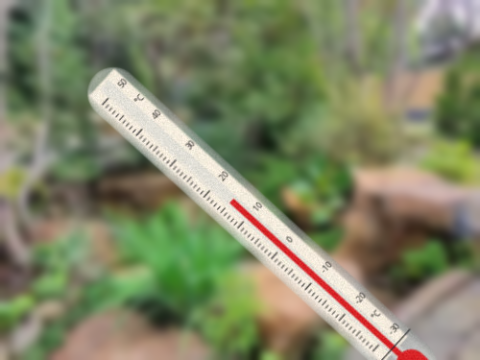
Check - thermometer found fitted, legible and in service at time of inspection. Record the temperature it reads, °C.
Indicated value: 15 °C
